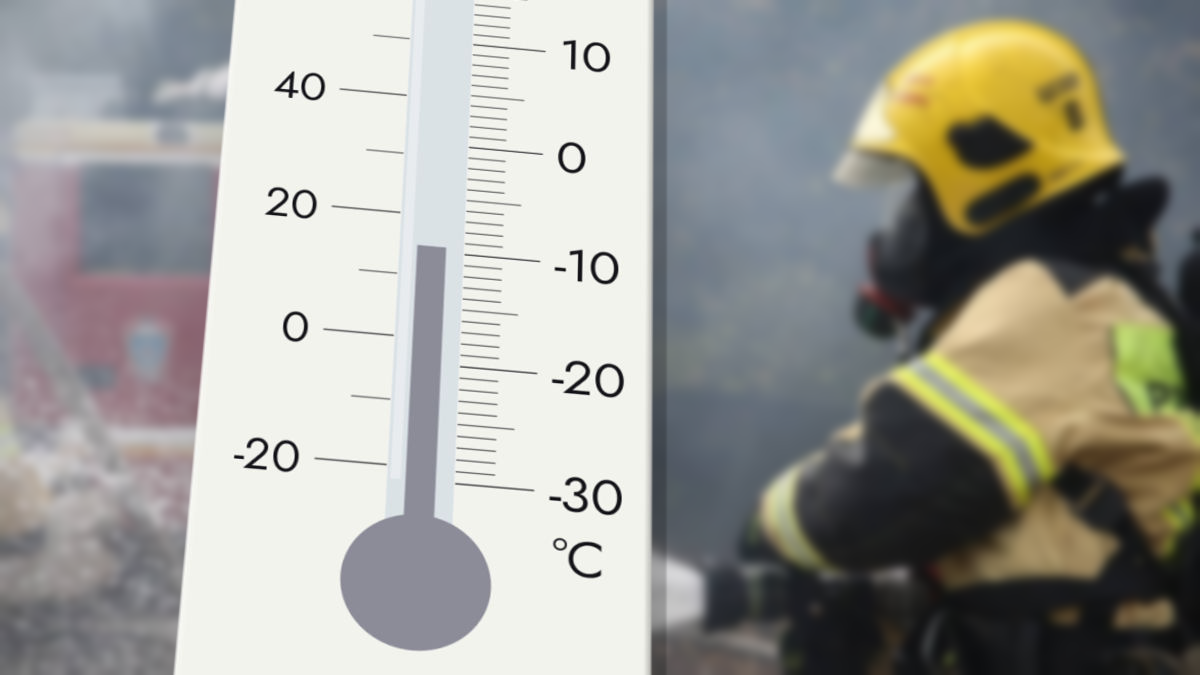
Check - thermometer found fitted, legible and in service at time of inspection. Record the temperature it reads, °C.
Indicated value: -9.5 °C
